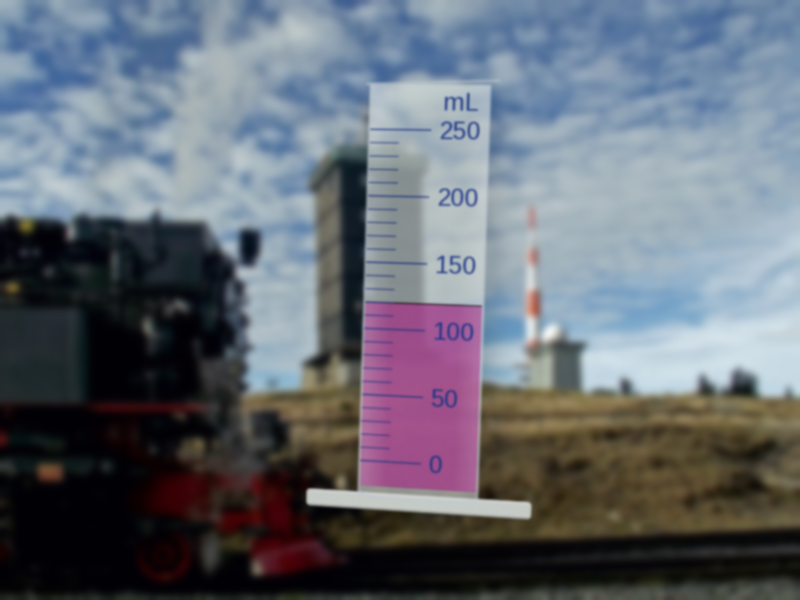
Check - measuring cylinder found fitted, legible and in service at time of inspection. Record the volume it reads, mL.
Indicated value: 120 mL
